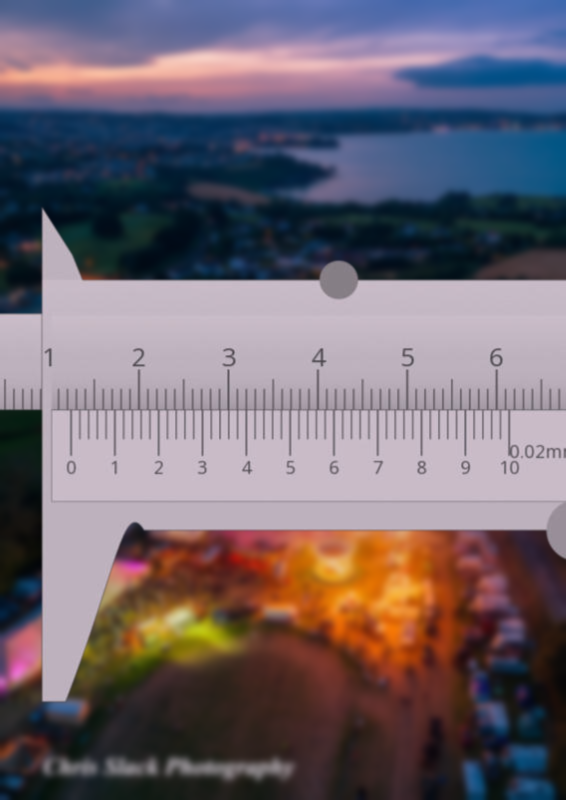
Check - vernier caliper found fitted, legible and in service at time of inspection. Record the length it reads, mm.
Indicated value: 12.4 mm
